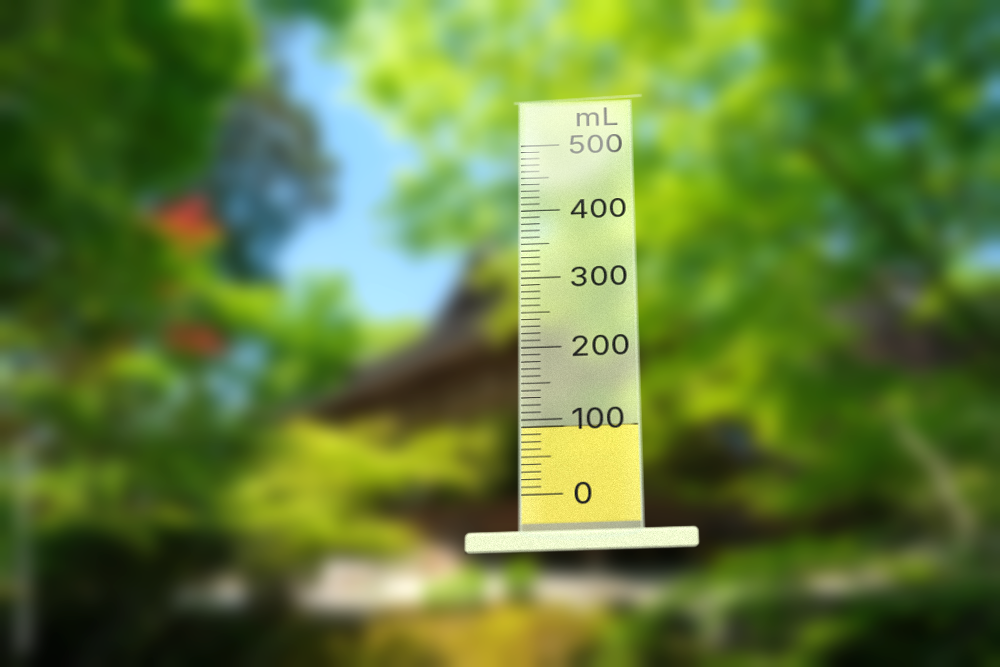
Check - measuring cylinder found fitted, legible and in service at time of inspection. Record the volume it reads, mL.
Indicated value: 90 mL
